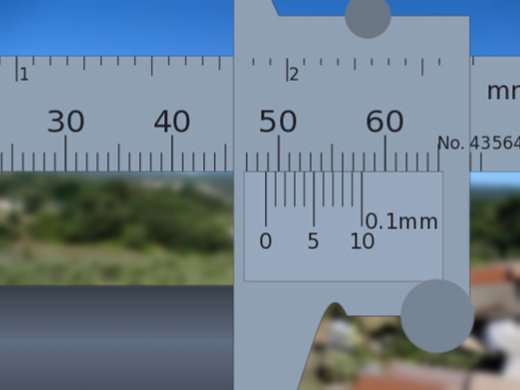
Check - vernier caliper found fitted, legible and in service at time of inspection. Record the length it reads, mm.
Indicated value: 48.8 mm
